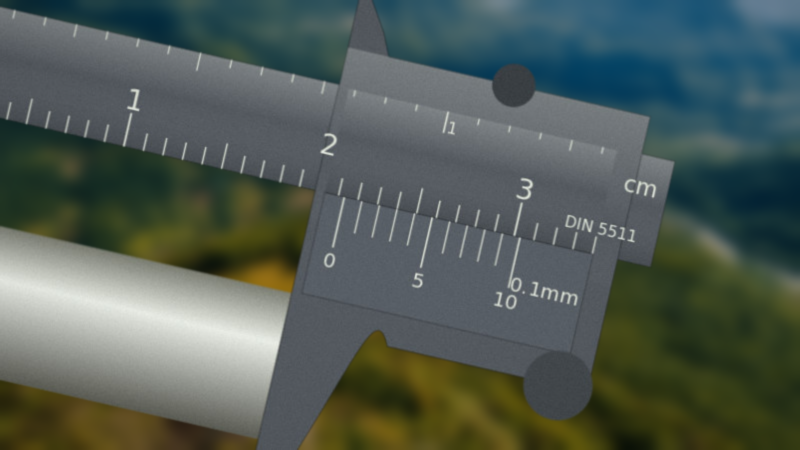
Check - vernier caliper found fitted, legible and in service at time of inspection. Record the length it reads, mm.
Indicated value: 21.3 mm
